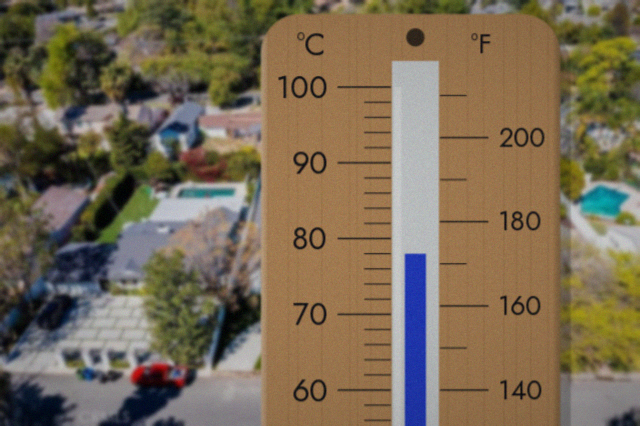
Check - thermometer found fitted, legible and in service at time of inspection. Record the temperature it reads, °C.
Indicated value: 78 °C
